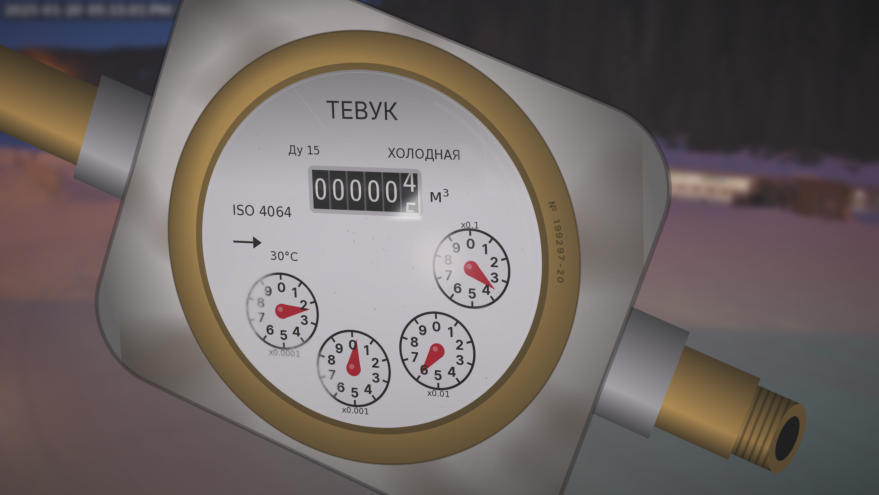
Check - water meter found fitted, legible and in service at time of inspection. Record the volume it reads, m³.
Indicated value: 4.3602 m³
